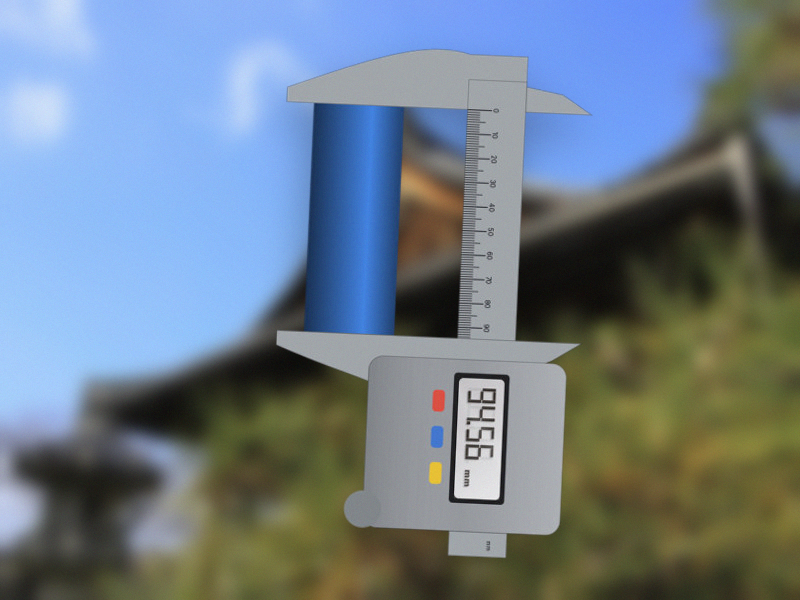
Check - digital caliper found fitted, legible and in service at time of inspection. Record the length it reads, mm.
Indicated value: 94.56 mm
